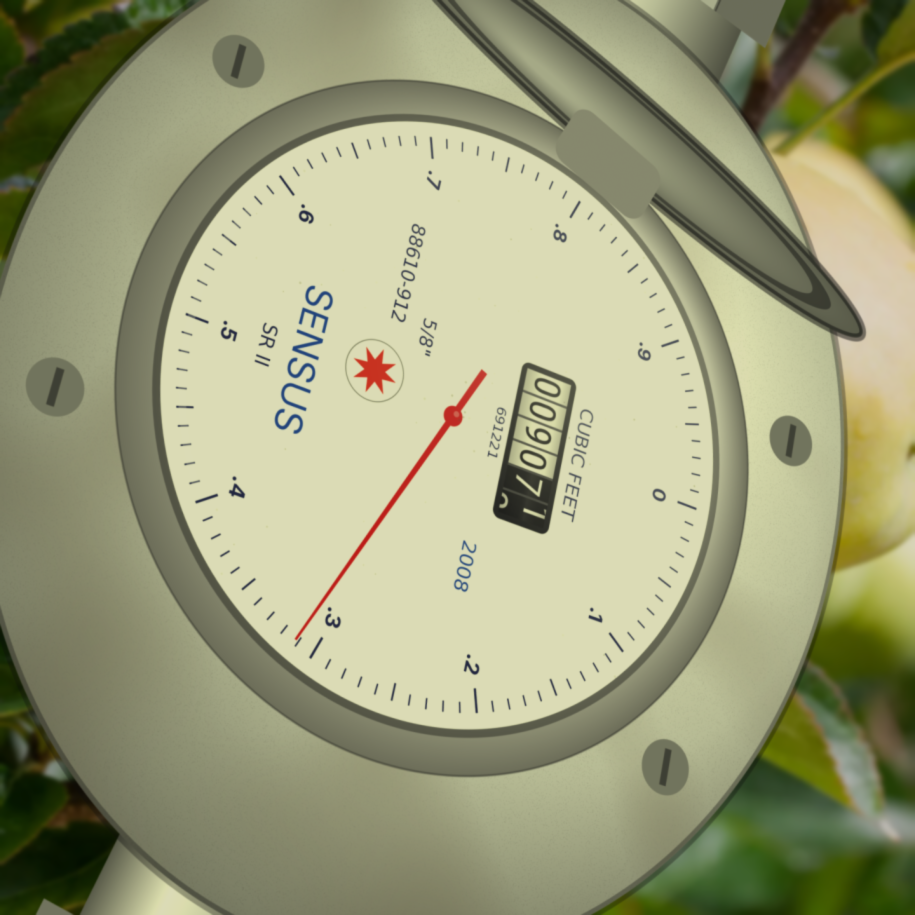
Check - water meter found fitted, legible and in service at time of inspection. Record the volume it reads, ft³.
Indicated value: 9071.31 ft³
